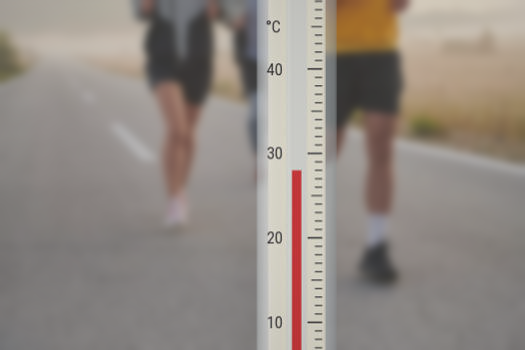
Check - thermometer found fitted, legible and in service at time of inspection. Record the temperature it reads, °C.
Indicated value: 28 °C
